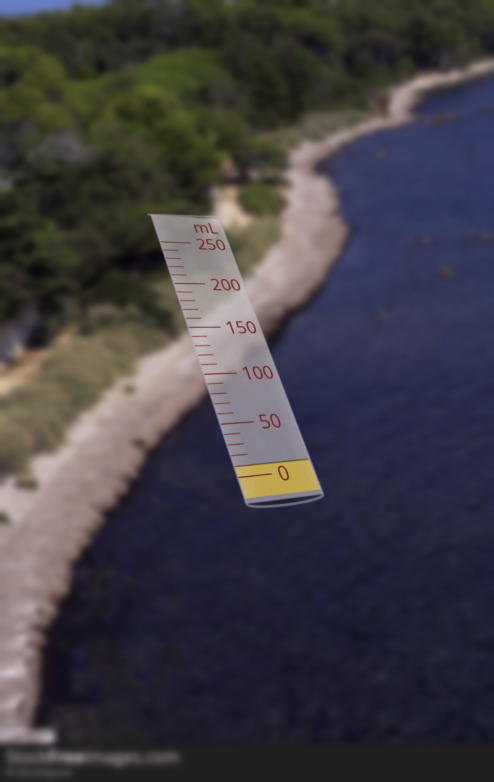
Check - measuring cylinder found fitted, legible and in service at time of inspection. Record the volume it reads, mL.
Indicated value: 10 mL
